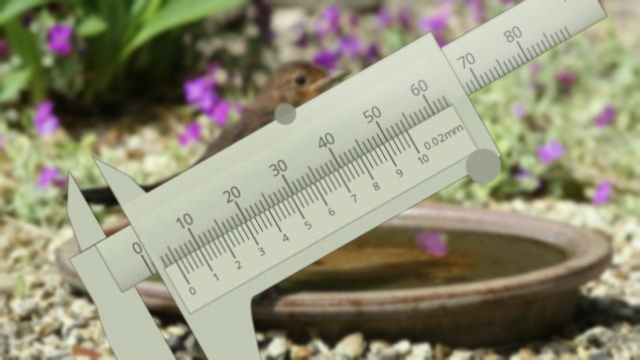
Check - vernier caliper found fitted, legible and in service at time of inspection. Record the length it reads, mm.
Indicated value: 5.0 mm
